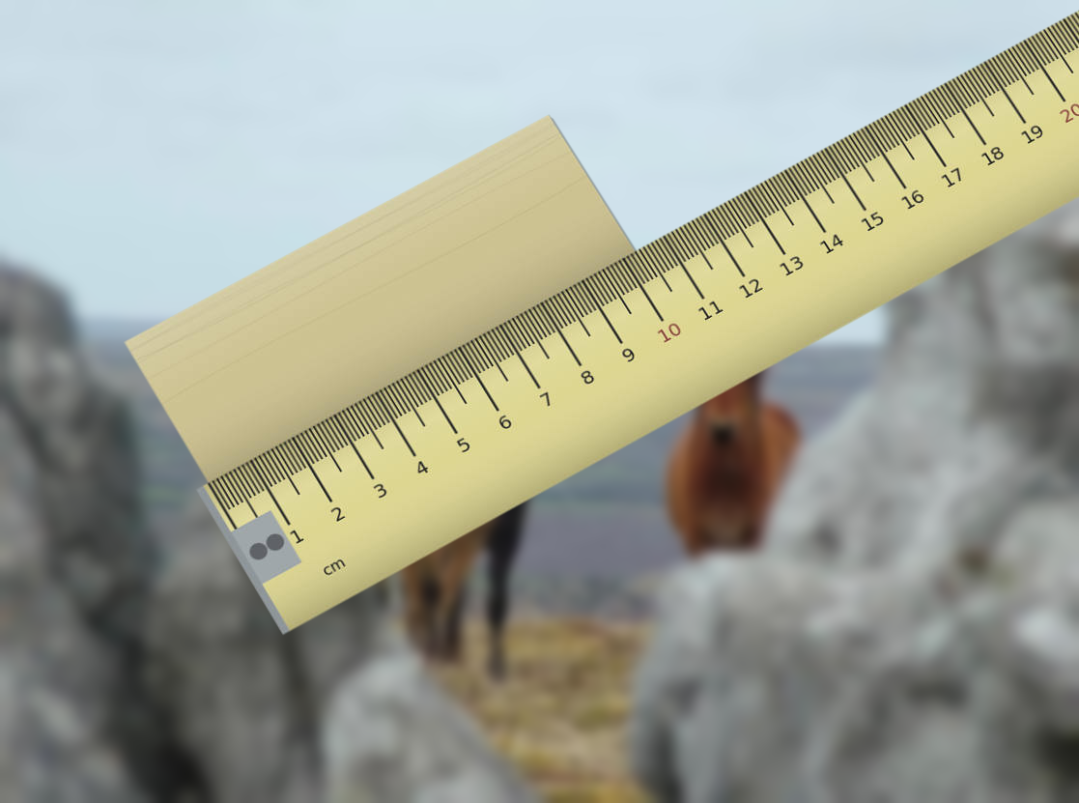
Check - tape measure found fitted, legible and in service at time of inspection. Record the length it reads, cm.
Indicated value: 10.3 cm
